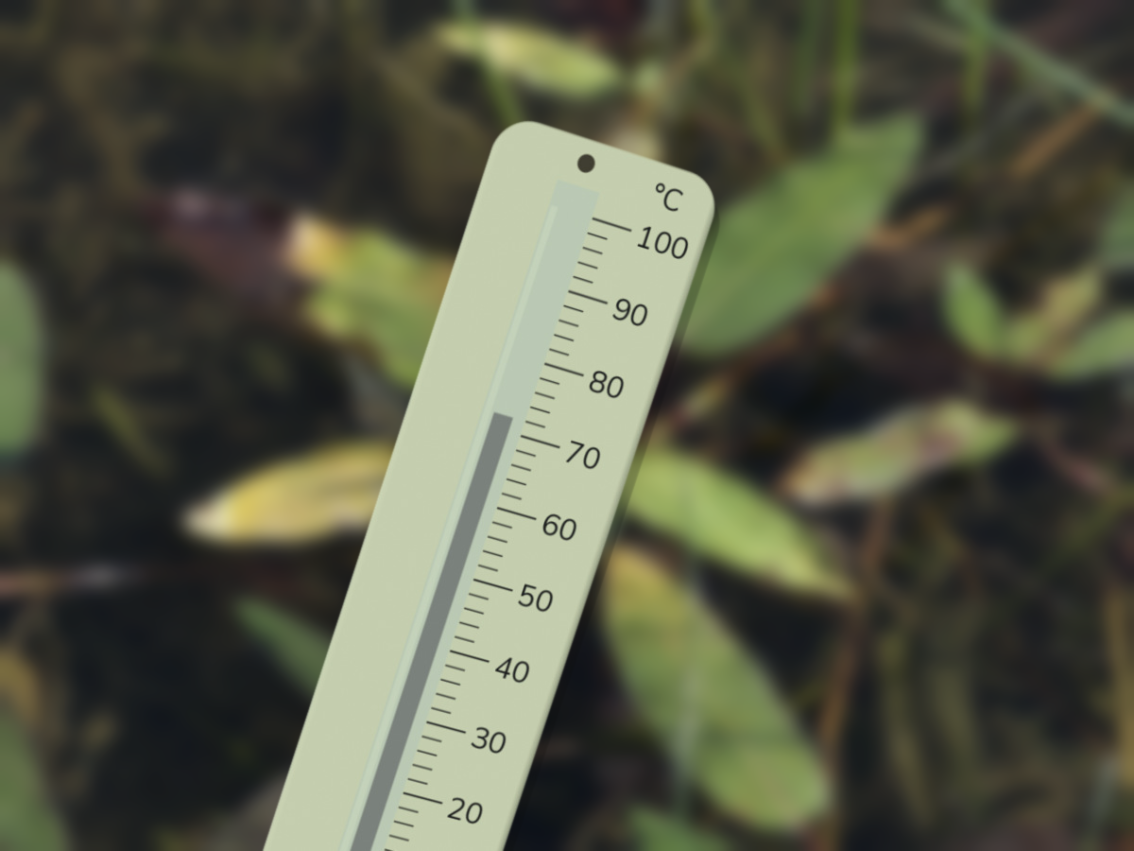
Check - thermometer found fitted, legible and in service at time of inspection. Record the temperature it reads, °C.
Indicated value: 72 °C
